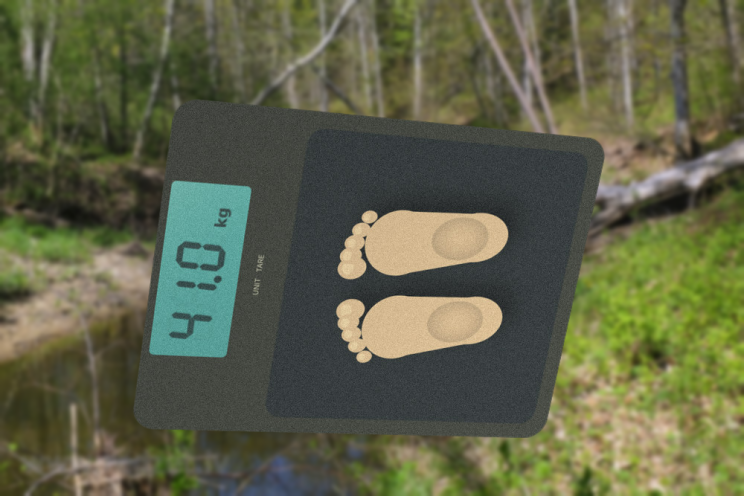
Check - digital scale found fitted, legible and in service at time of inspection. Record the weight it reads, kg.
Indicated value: 41.0 kg
